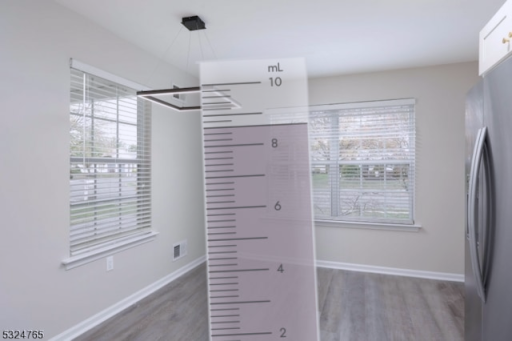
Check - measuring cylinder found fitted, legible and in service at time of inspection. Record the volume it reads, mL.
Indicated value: 8.6 mL
